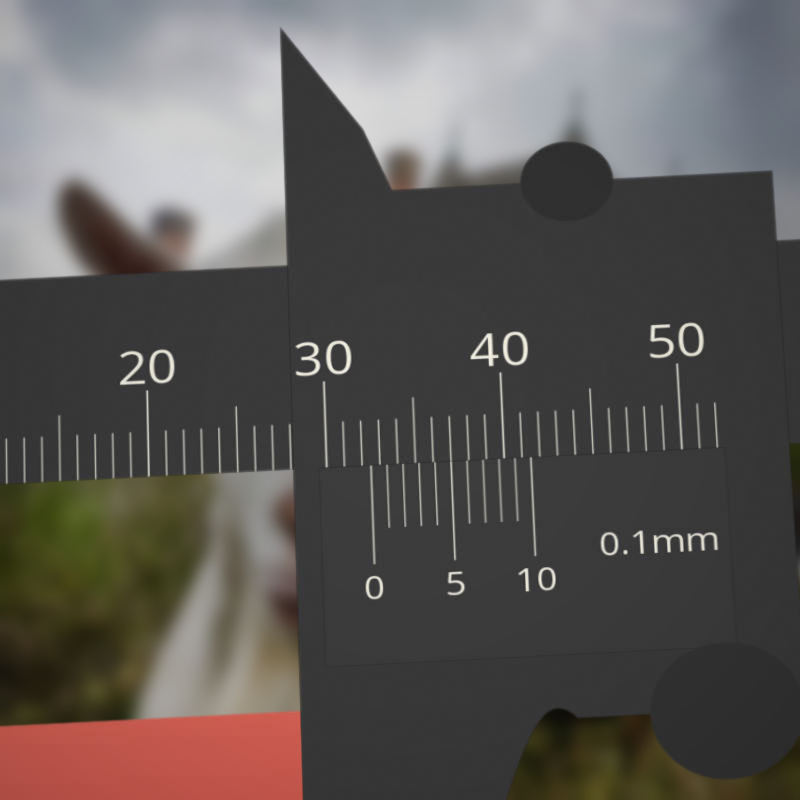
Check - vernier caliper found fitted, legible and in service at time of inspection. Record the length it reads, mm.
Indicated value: 32.5 mm
